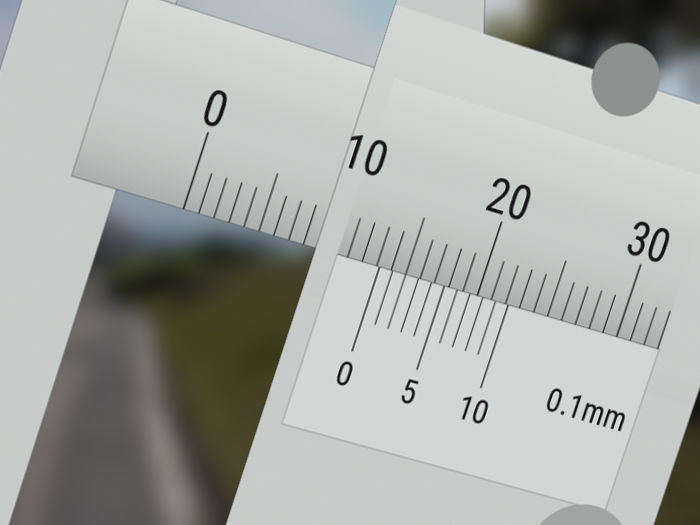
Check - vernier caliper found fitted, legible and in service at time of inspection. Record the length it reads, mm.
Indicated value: 13.2 mm
